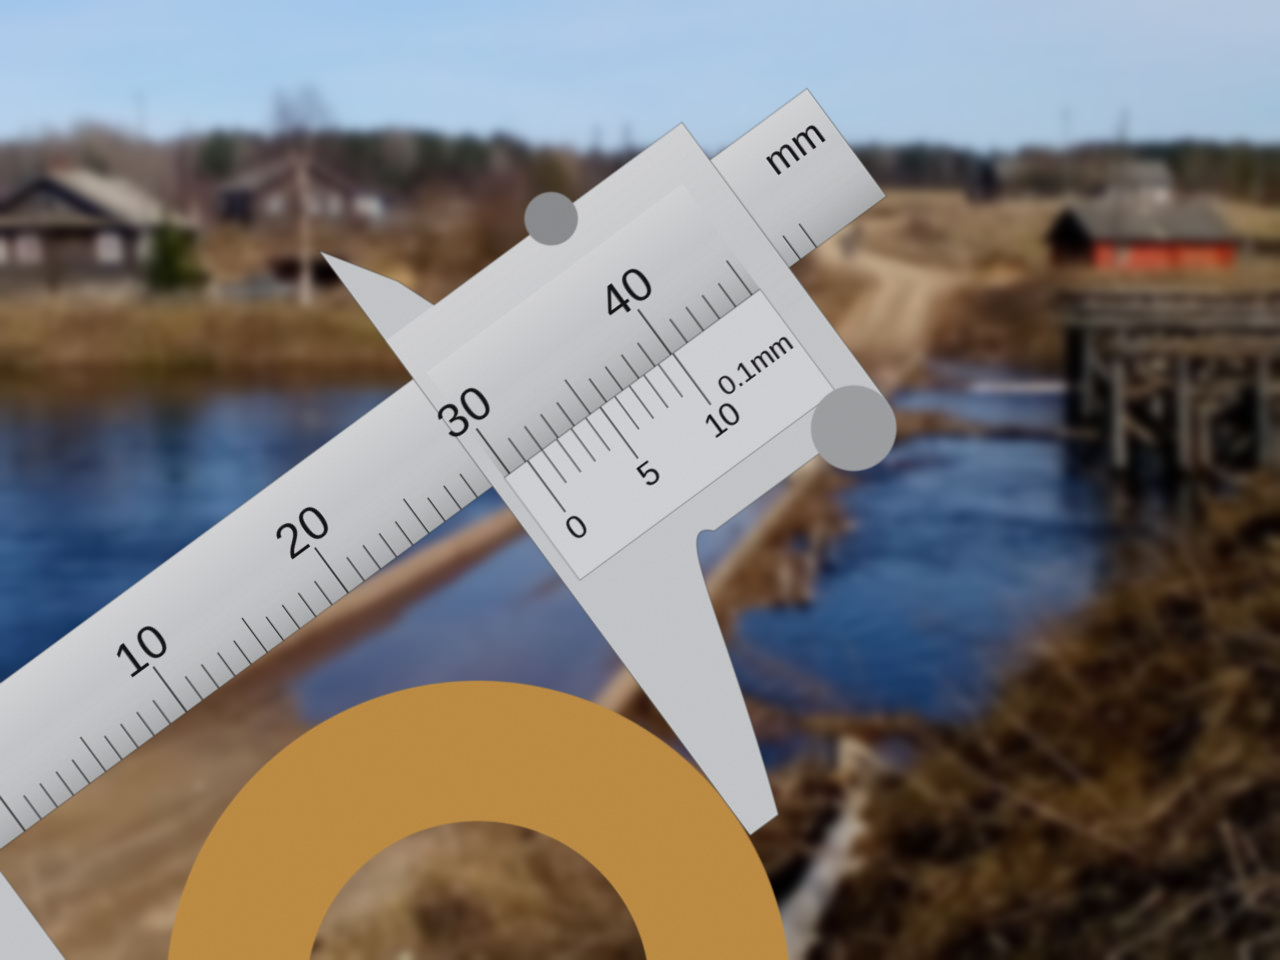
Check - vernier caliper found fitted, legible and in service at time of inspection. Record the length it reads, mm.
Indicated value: 31.1 mm
